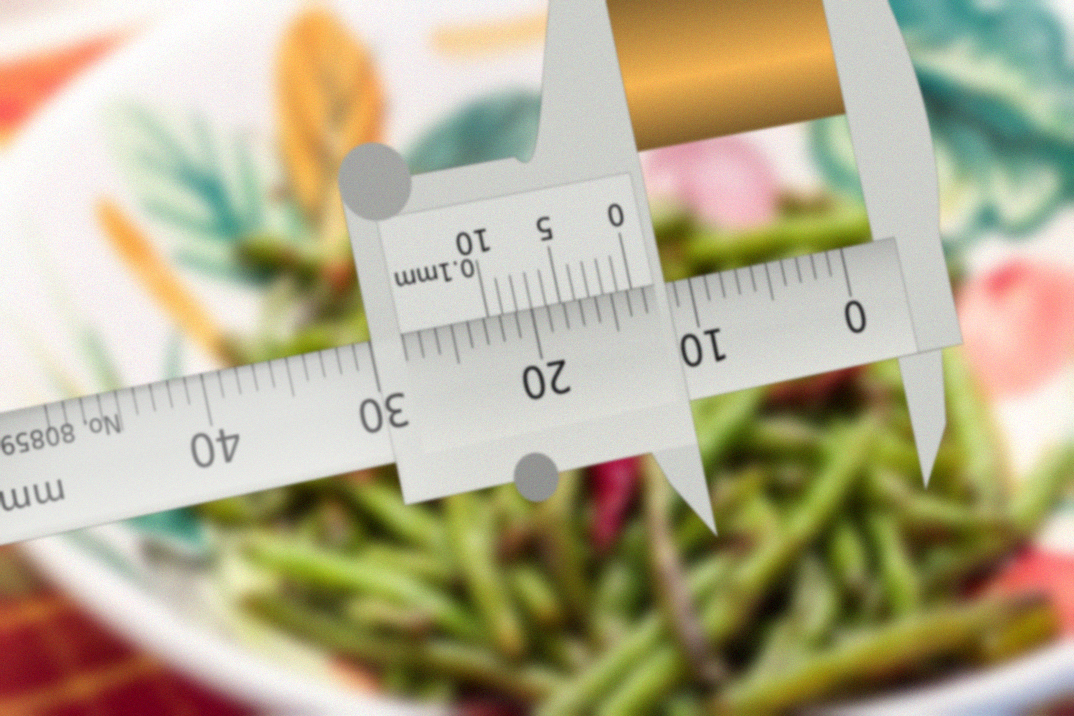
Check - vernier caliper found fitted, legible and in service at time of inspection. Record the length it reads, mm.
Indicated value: 13.7 mm
